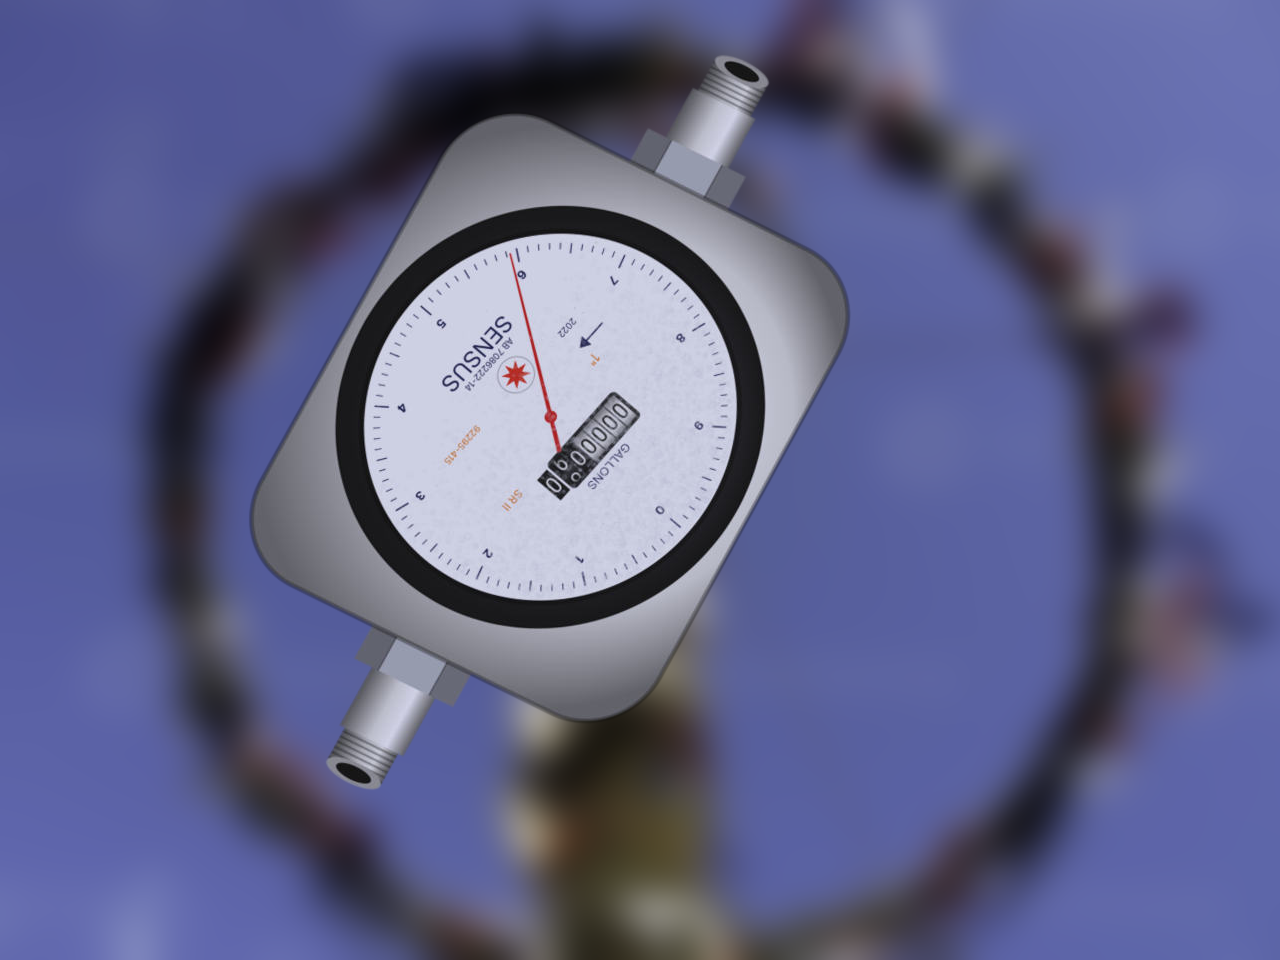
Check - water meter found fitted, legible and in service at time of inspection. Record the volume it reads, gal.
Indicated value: 85.9 gal
